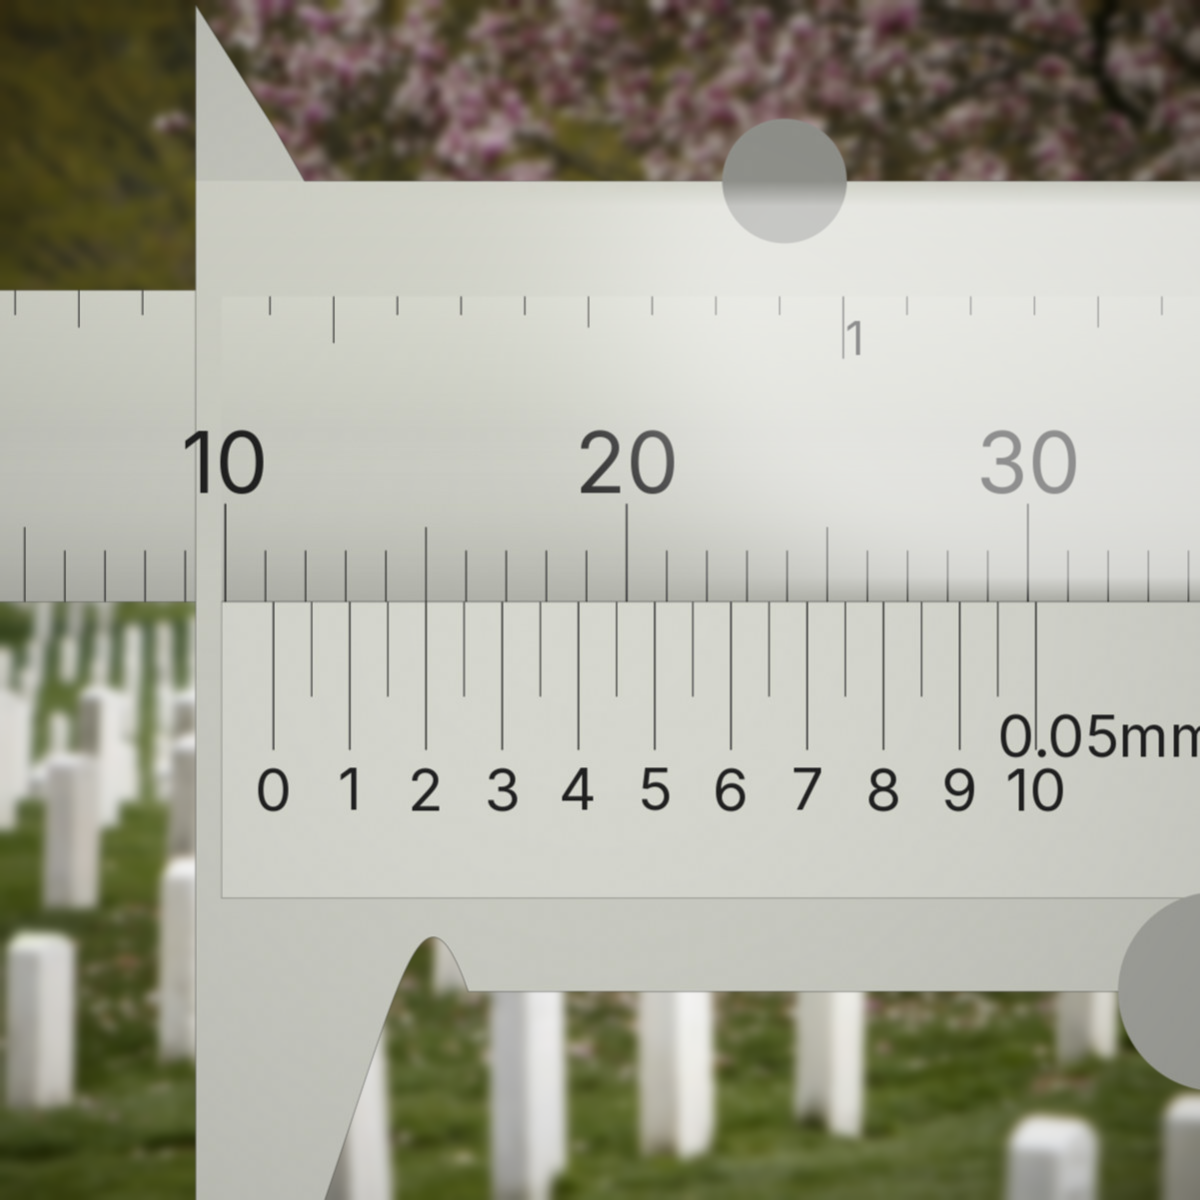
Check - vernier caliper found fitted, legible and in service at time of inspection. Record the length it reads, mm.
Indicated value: 11.20 mm
